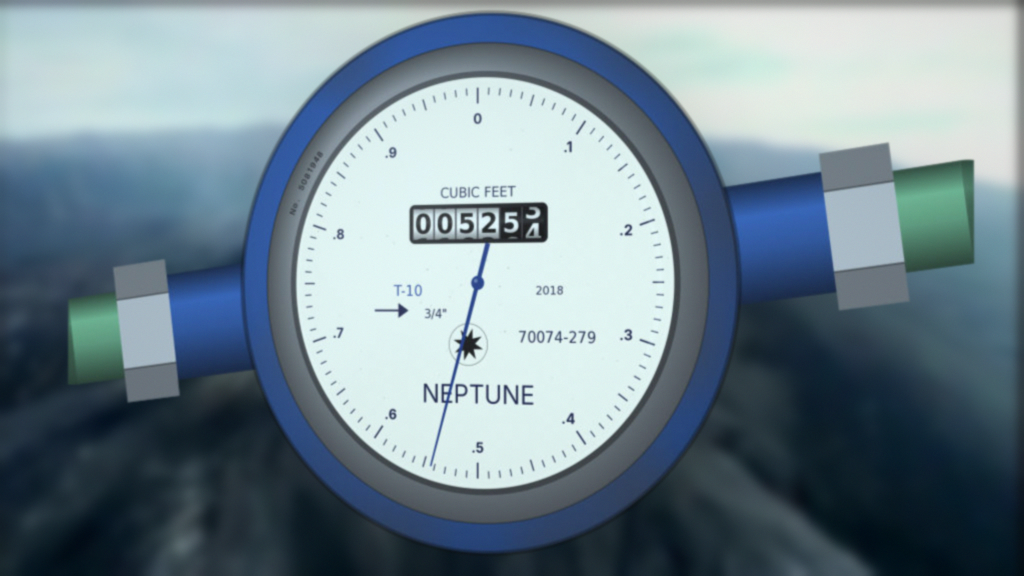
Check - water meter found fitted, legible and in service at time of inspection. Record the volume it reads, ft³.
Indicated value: 5253.54 ft³
